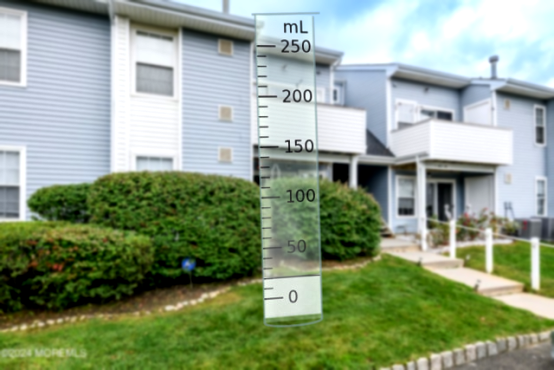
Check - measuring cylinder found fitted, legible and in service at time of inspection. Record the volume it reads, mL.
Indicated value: 20 mL
